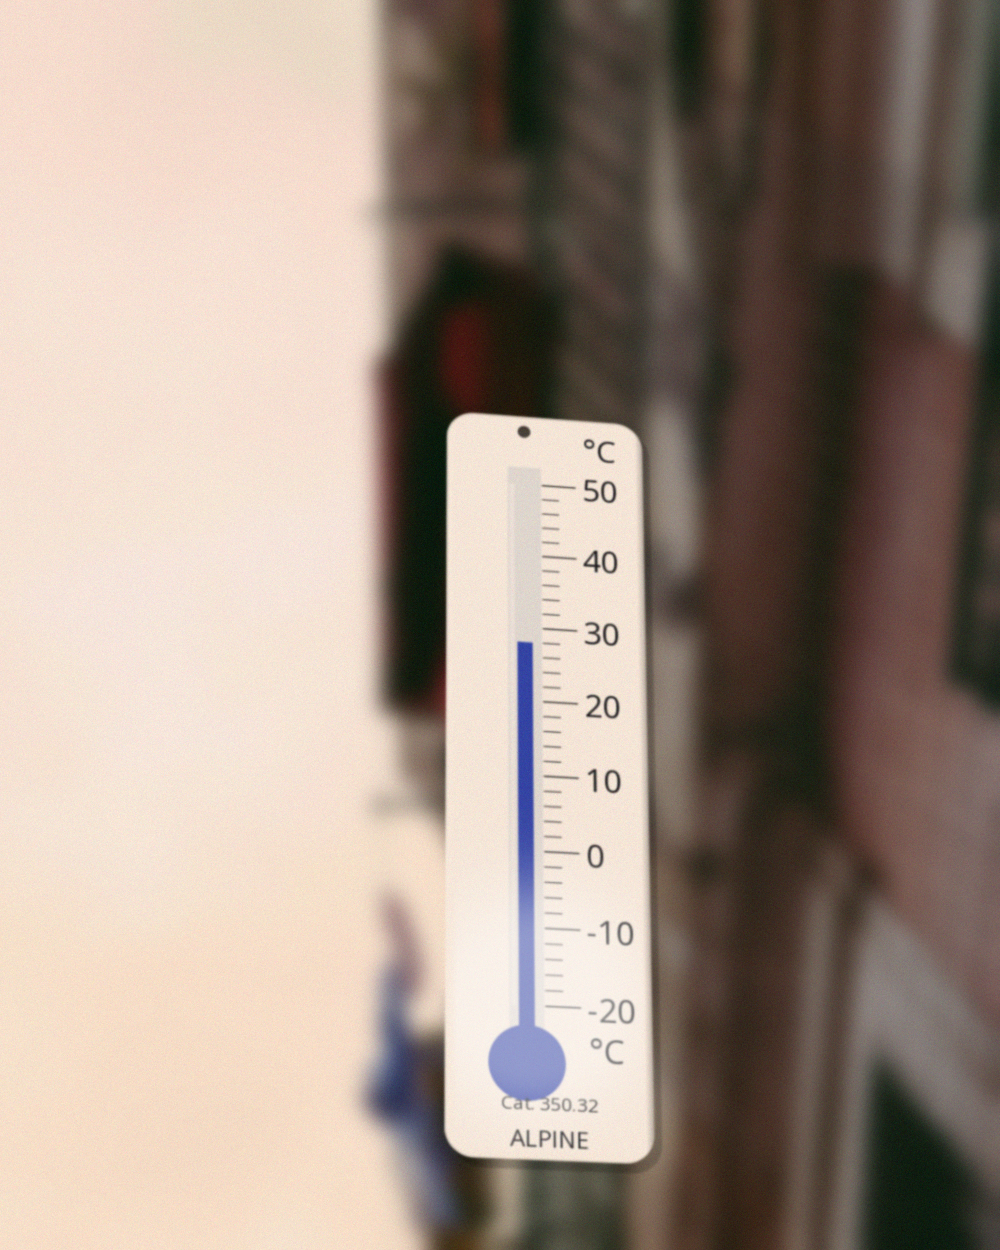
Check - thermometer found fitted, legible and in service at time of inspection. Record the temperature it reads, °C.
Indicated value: 28 °C
